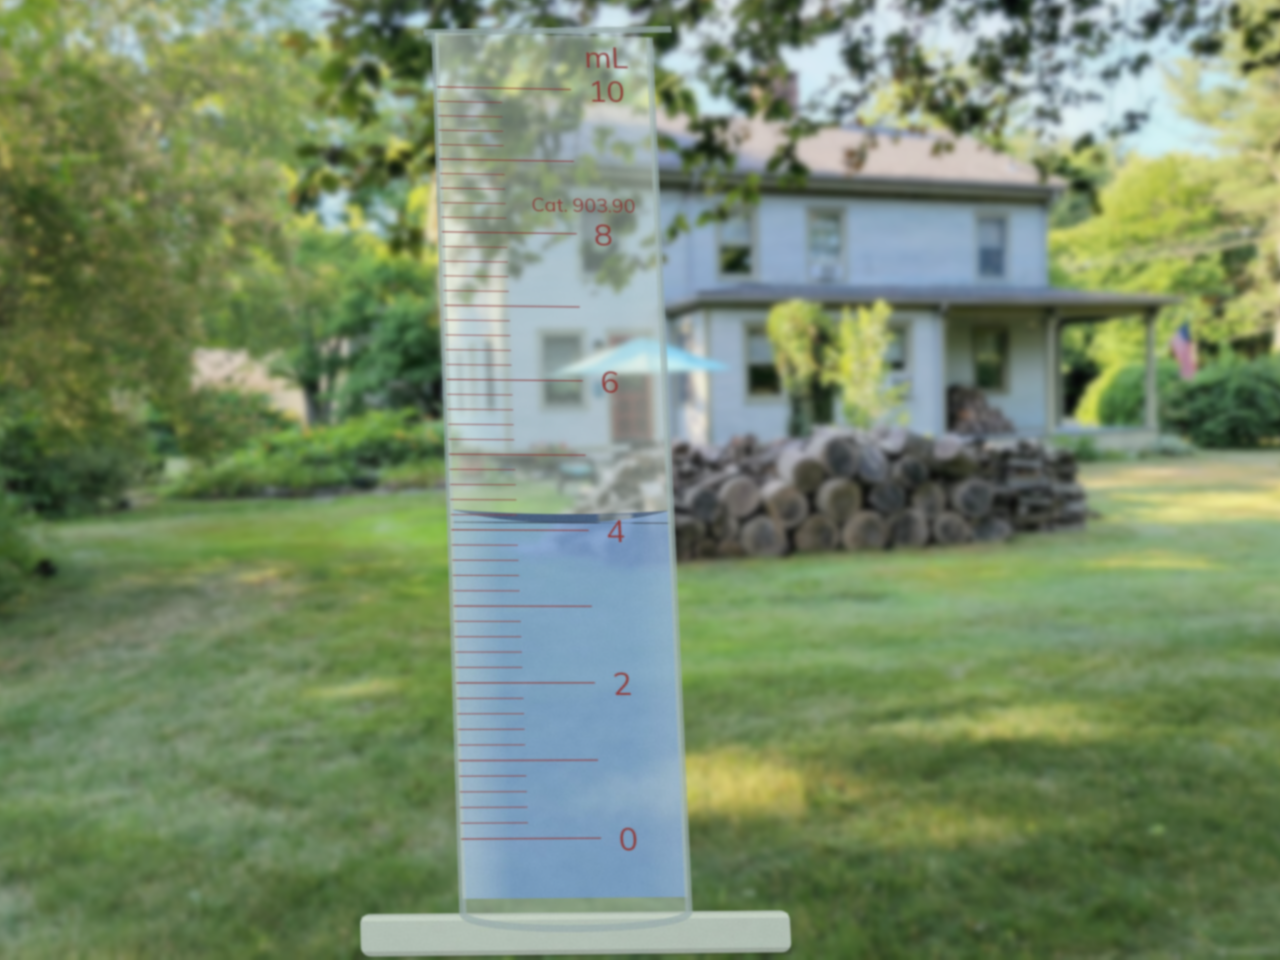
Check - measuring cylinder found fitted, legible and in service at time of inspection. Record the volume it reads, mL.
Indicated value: 4.1 mL
